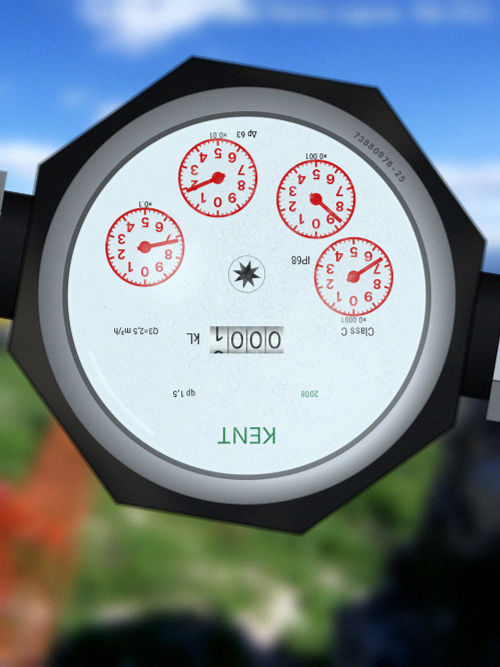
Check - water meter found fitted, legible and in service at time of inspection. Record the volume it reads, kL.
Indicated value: 0.7186 kL
